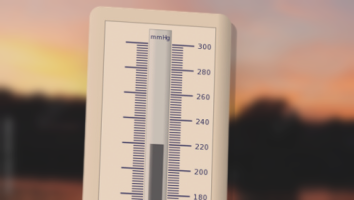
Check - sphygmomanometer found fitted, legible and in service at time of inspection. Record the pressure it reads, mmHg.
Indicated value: 220 mmHg
